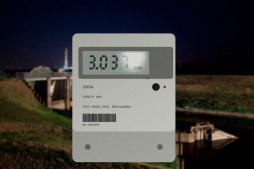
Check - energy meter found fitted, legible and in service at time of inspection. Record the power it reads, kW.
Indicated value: 3.037 kW
